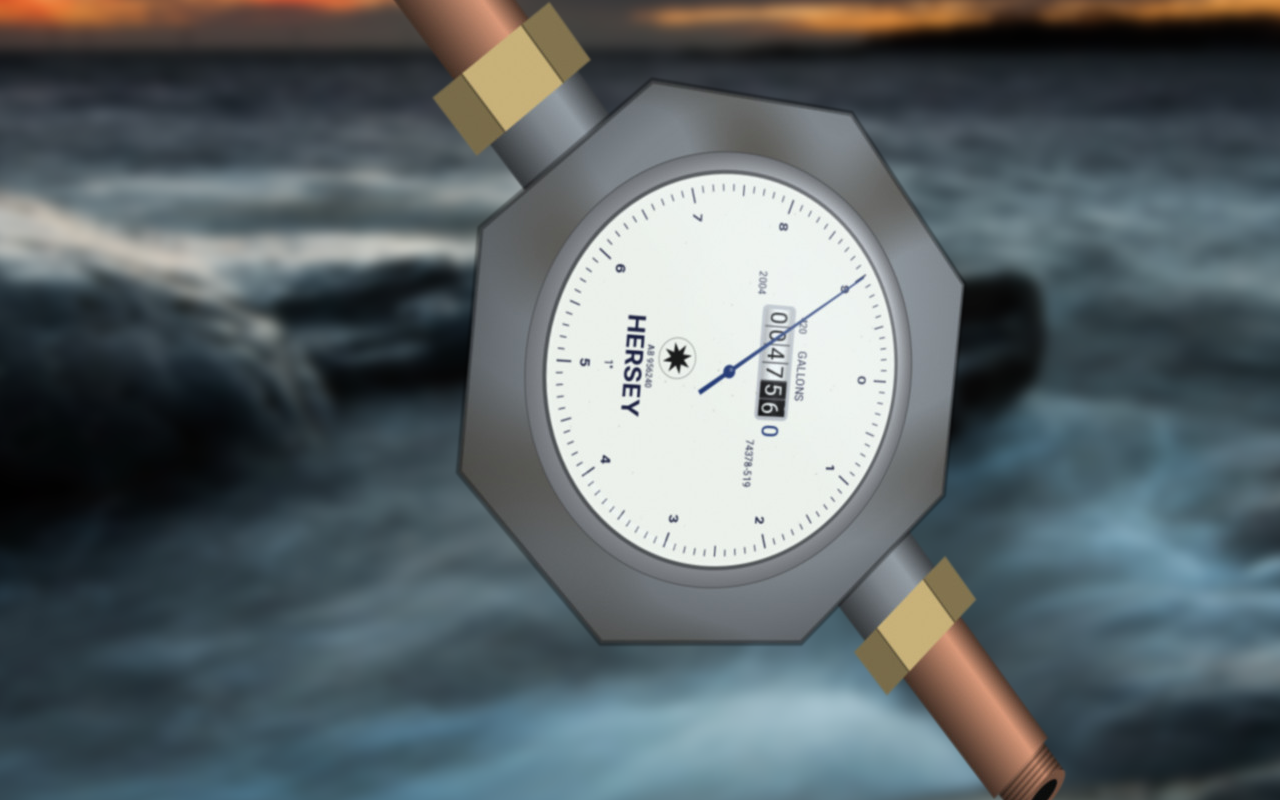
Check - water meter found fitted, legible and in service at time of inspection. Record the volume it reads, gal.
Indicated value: 47559.0 gal
